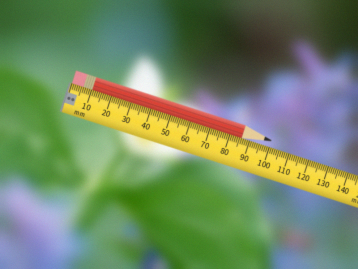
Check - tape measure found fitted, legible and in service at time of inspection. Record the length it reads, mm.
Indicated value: 100 mm
